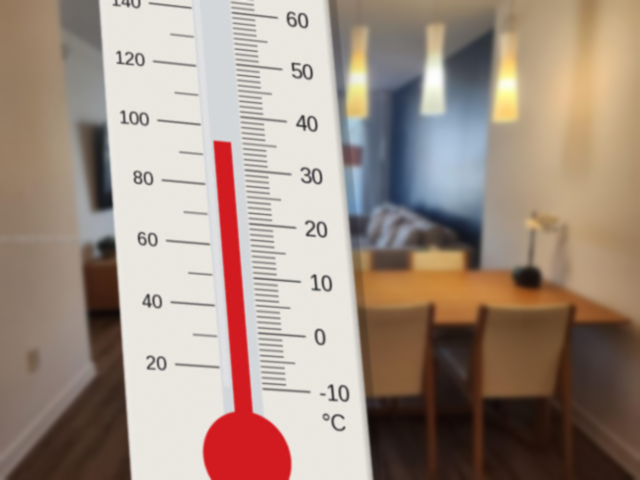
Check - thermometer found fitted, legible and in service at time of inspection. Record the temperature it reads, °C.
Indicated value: 35 °C
